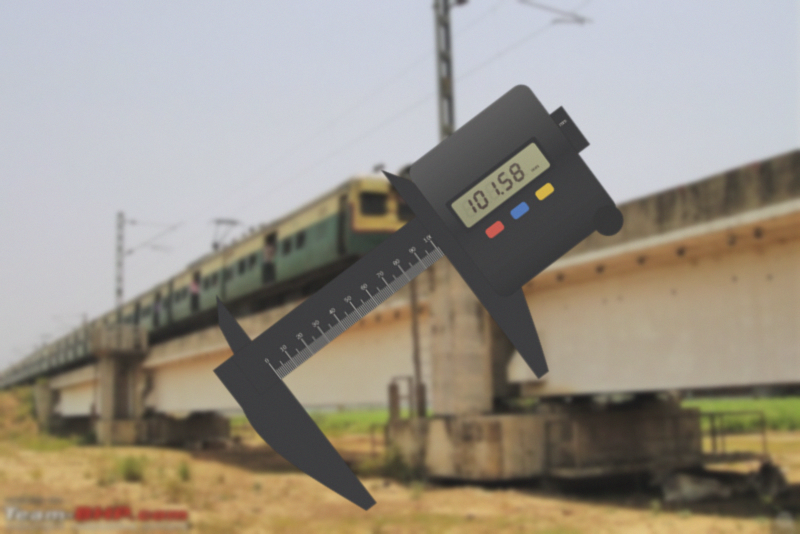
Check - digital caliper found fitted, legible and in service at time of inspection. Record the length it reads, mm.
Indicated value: 101.58 mm
